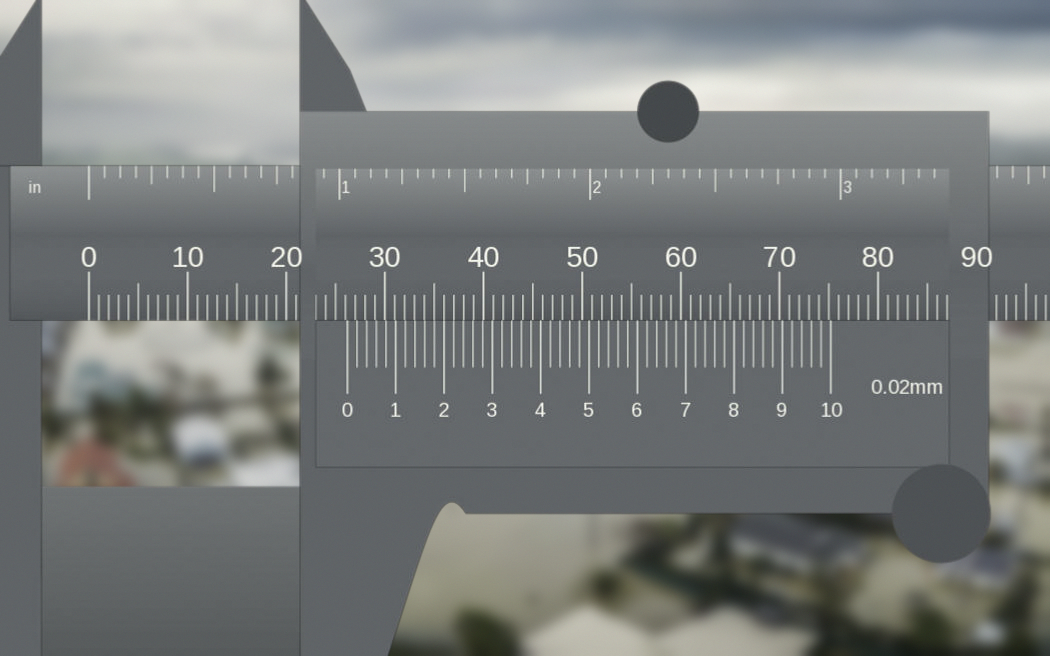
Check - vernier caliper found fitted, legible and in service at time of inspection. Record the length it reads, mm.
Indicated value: 26.2 mm
